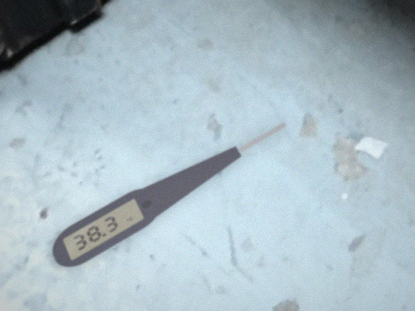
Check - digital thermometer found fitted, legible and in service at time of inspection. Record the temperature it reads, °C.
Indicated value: 38.3 °C
